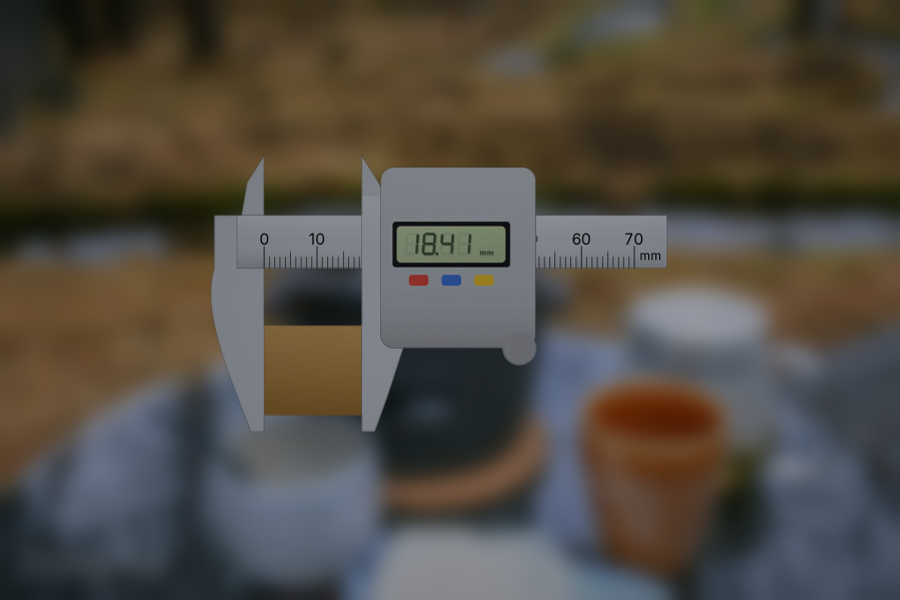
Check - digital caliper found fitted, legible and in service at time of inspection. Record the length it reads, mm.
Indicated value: 18.41 mm
